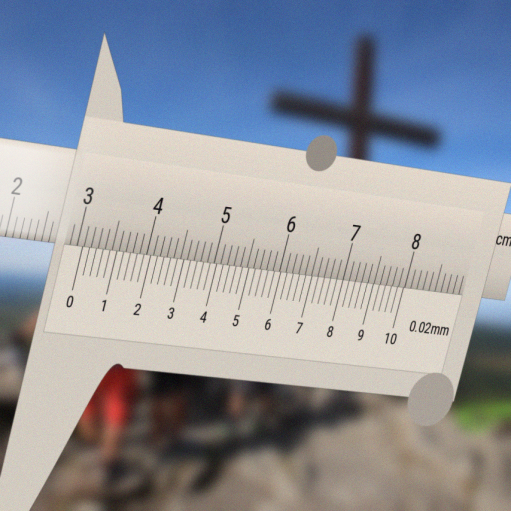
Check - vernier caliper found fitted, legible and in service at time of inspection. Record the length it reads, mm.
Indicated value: 30.8 mm
